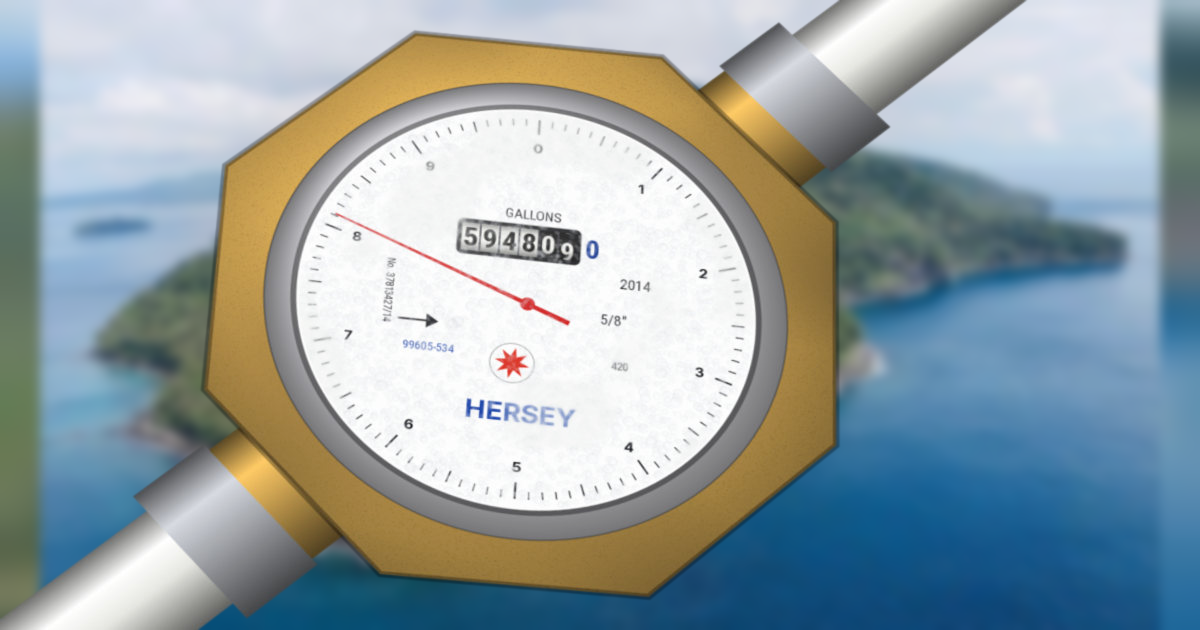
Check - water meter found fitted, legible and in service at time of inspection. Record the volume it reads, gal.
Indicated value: 5948088.1 gal
